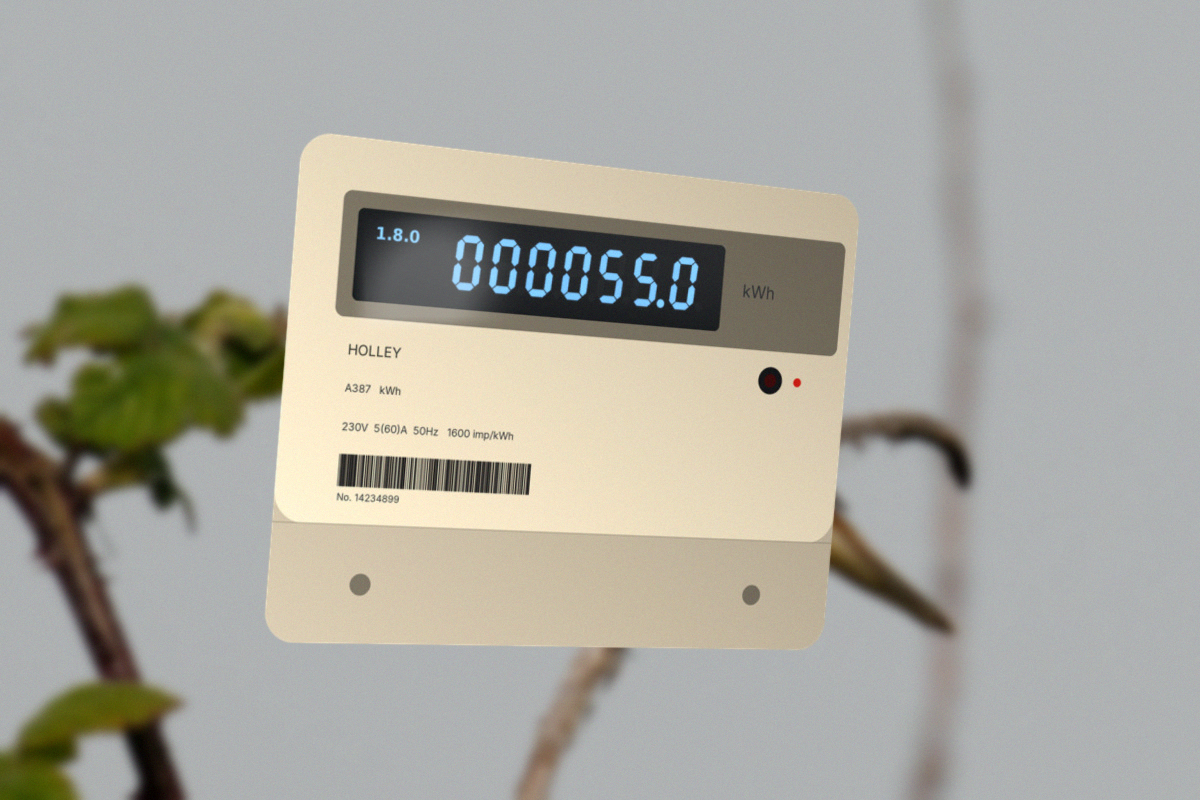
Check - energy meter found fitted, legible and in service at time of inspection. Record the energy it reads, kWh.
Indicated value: 55.0 kWh
